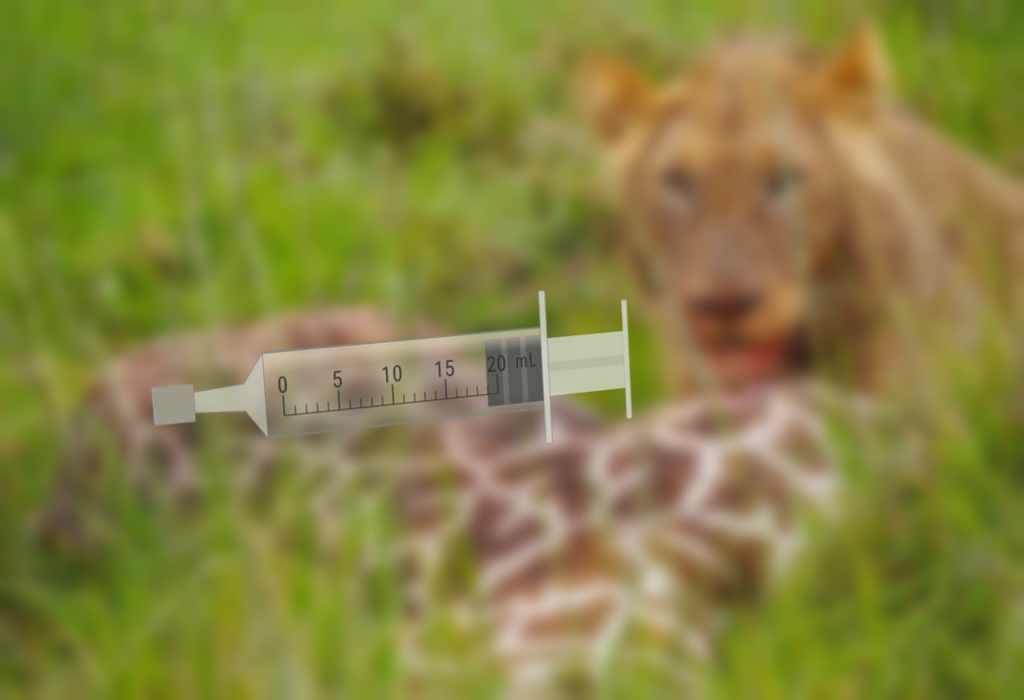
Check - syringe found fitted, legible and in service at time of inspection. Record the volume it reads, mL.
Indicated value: 19 mL
